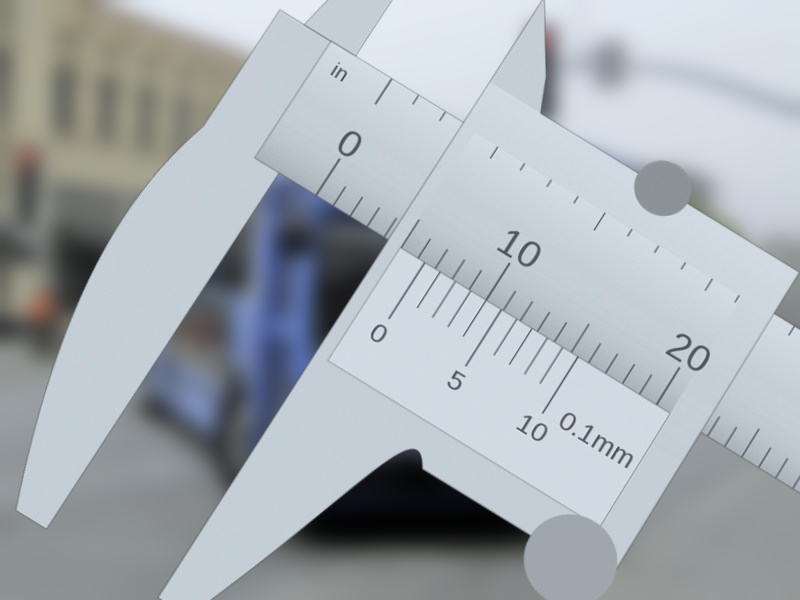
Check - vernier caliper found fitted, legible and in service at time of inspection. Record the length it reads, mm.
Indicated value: 6.4 mm
